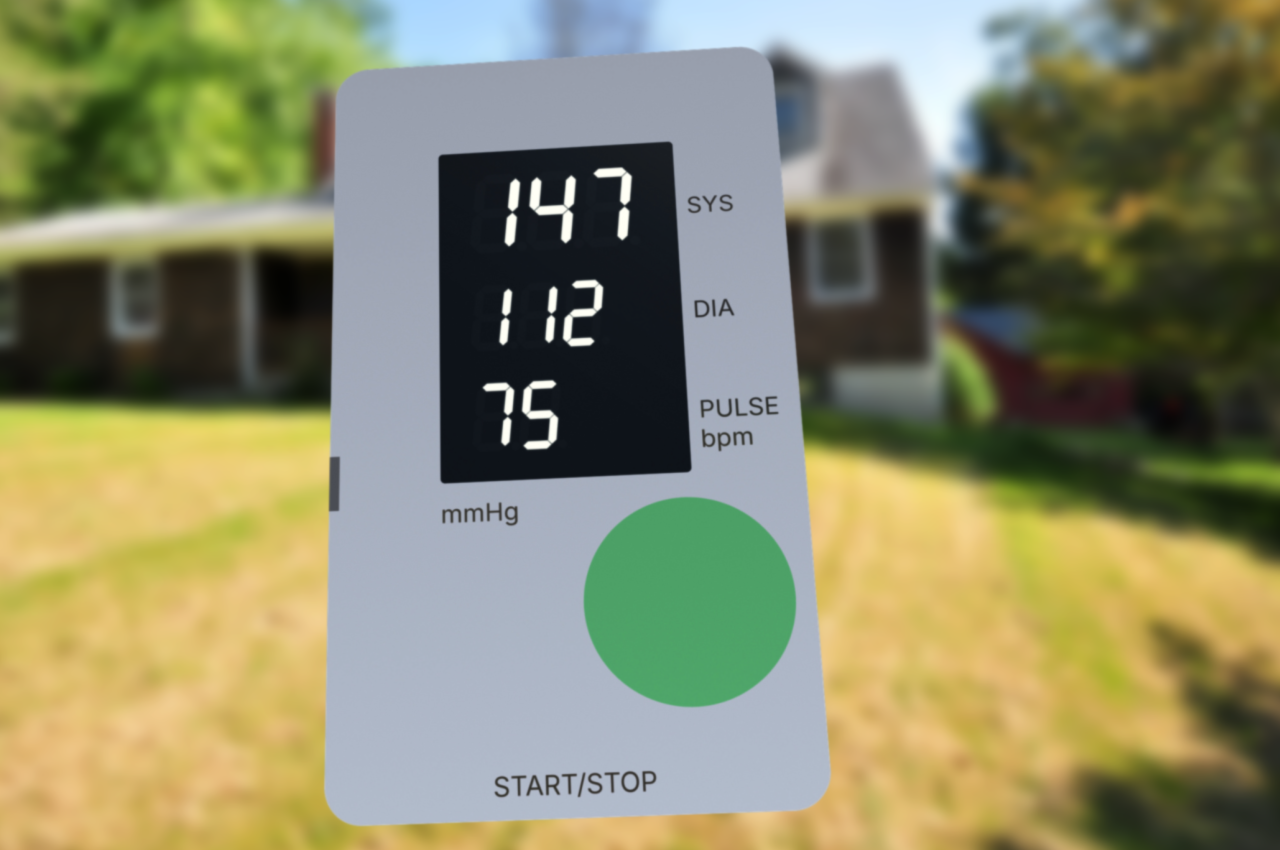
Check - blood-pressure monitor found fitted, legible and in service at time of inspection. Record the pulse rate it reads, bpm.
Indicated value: 75 bpm
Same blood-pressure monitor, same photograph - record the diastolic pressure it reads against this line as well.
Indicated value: 112 mmHg
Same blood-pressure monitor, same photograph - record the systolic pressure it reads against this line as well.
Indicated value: 147 mmHg
